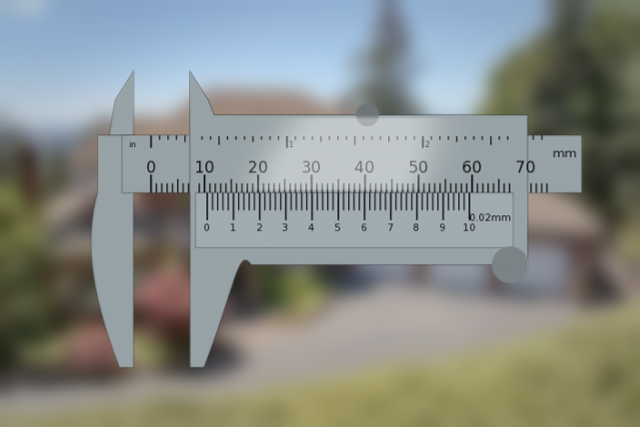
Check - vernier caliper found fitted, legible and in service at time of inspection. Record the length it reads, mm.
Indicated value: 10.5 mm
